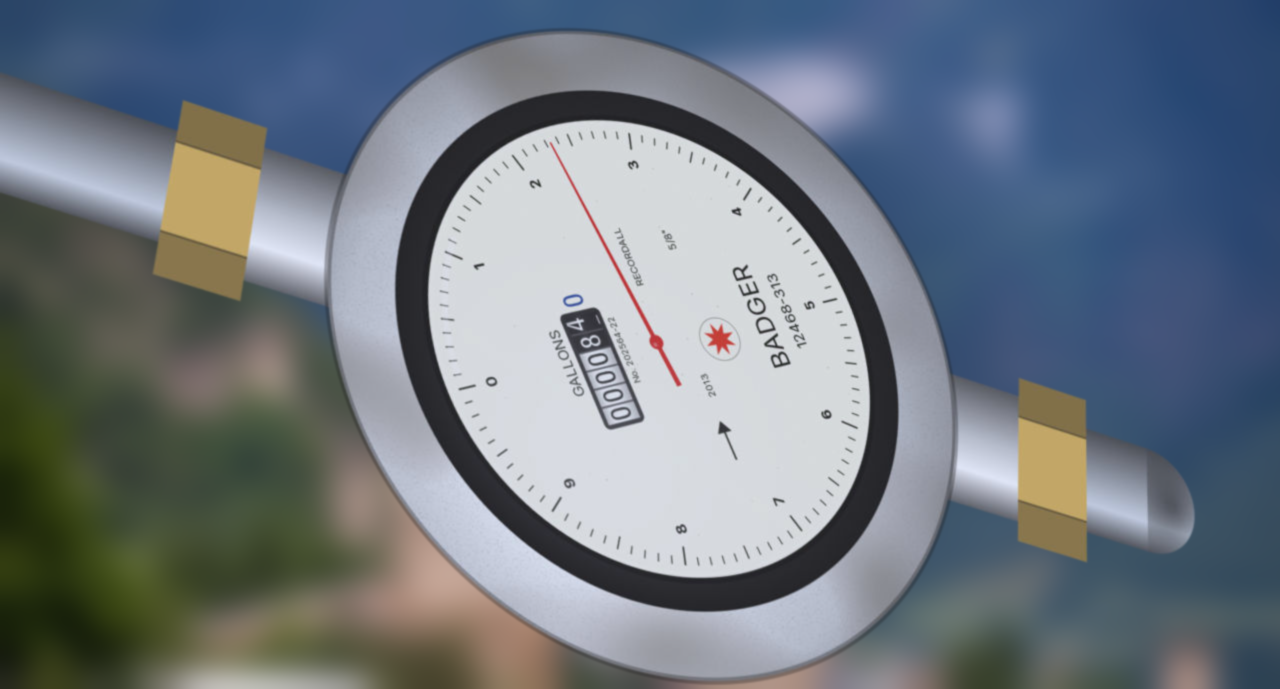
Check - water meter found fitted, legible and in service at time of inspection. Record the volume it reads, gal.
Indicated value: 842.3 gal
